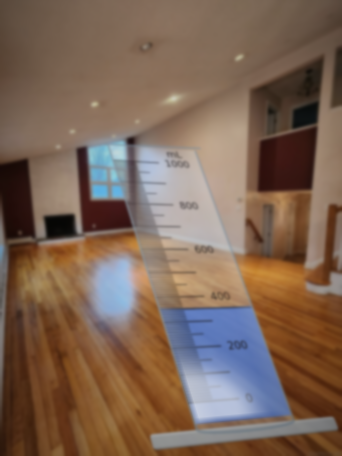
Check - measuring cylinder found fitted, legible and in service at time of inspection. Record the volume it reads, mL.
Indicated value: 350 mL
